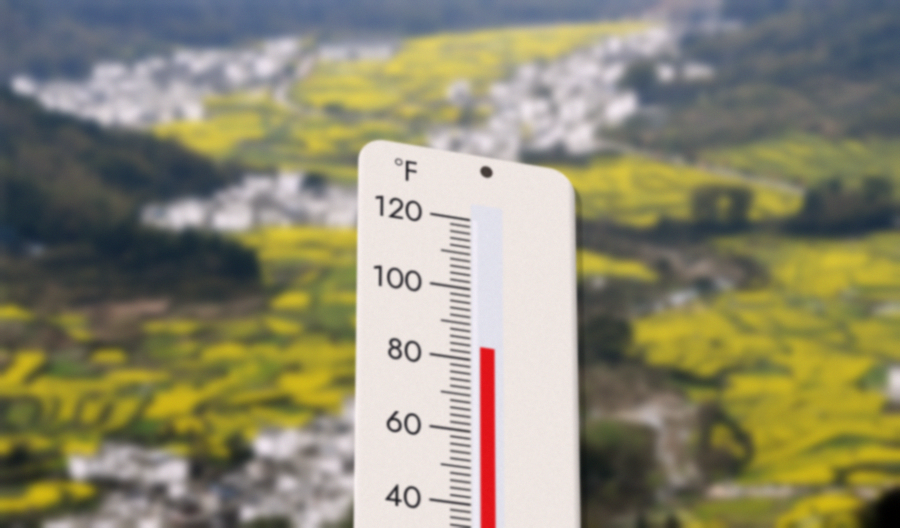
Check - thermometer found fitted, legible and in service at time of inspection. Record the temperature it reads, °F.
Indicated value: 84 °F
